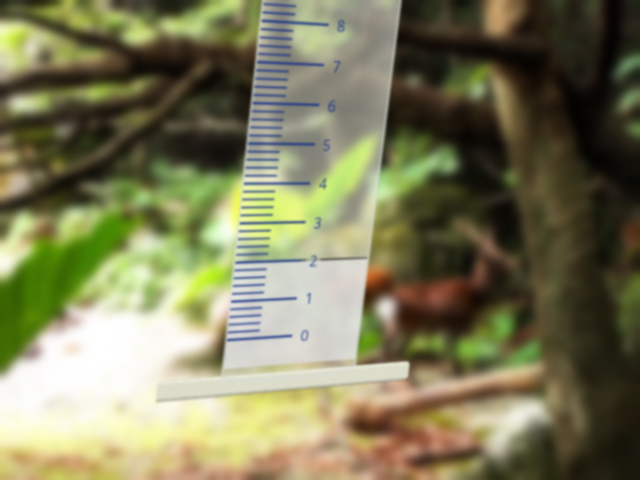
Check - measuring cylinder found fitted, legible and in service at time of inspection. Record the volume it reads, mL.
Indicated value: 2 mL
